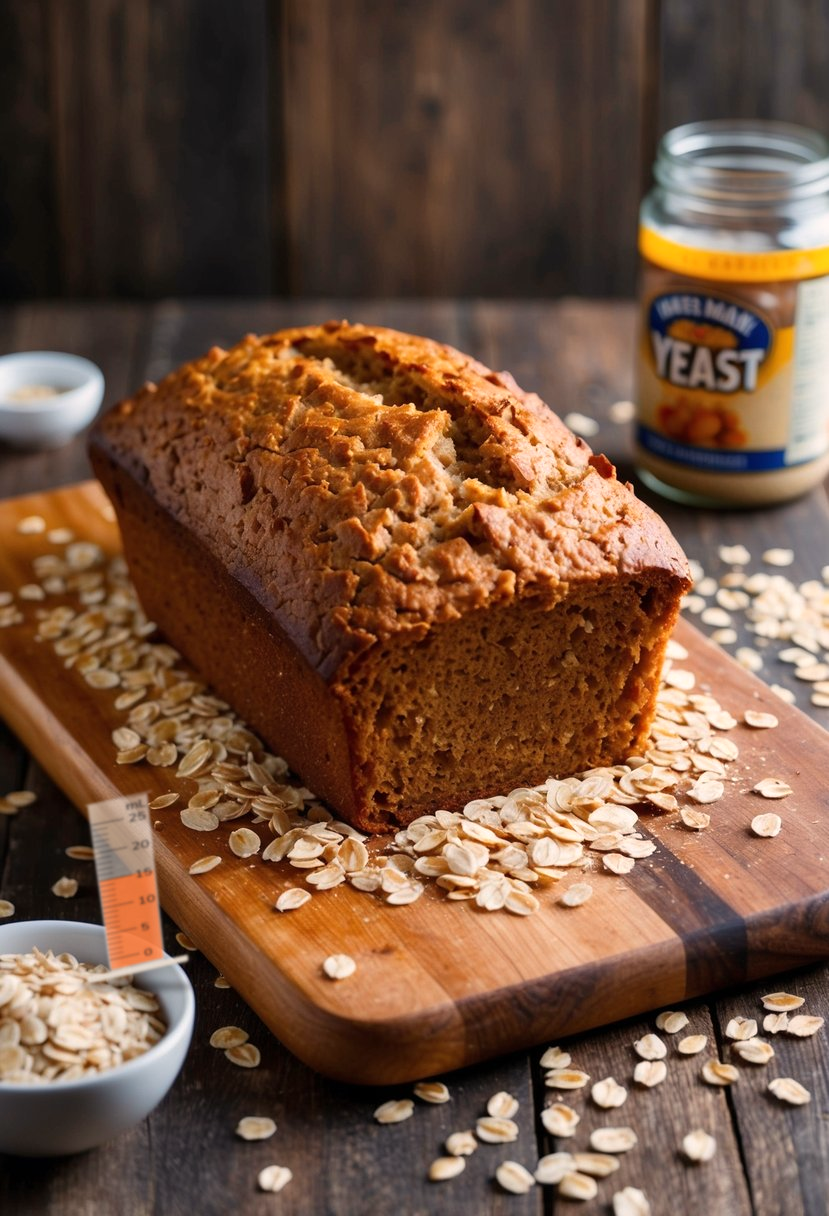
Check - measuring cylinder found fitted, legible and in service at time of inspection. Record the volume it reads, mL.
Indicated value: 15 mL
